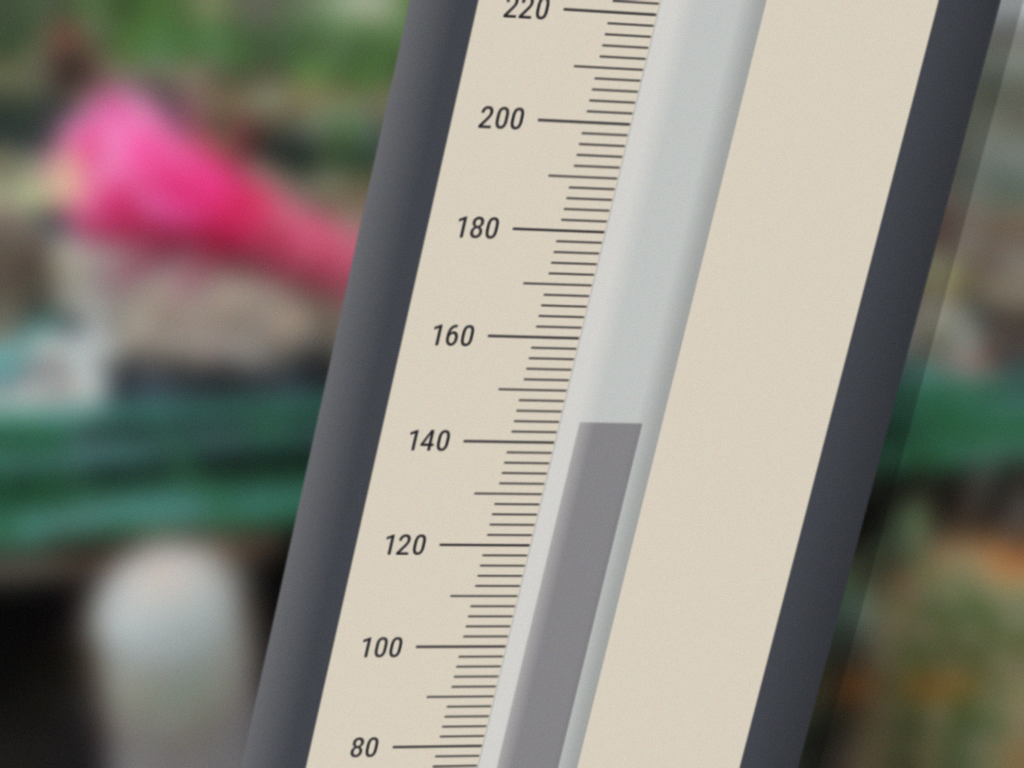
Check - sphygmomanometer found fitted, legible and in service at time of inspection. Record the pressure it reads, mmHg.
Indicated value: 144 mmHg
